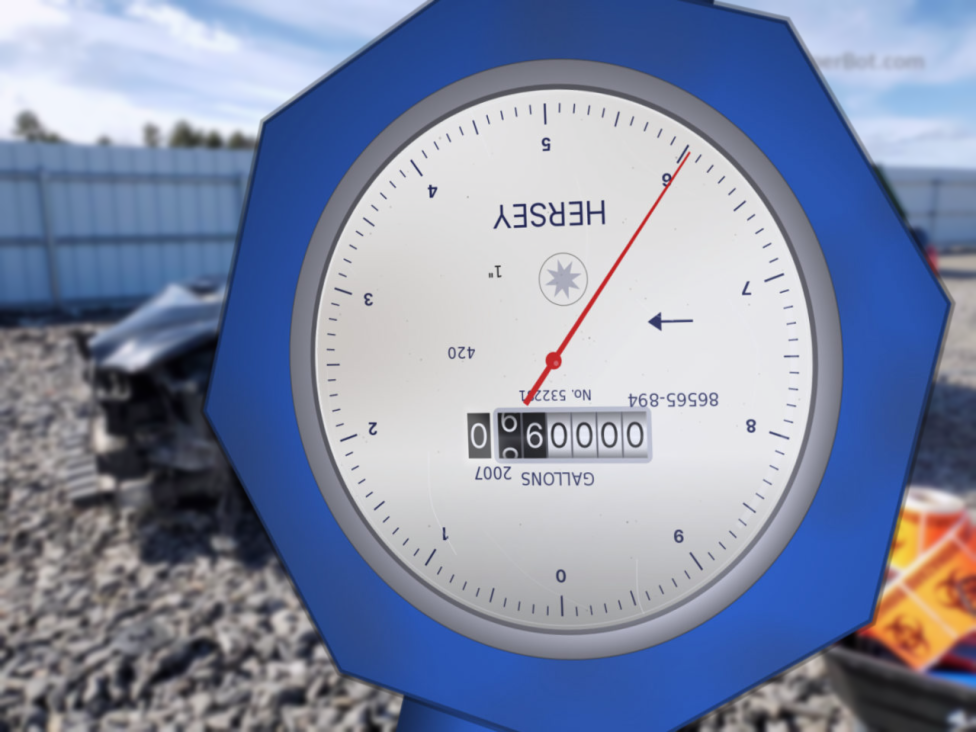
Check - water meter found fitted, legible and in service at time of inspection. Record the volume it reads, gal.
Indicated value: 986.0 gal
